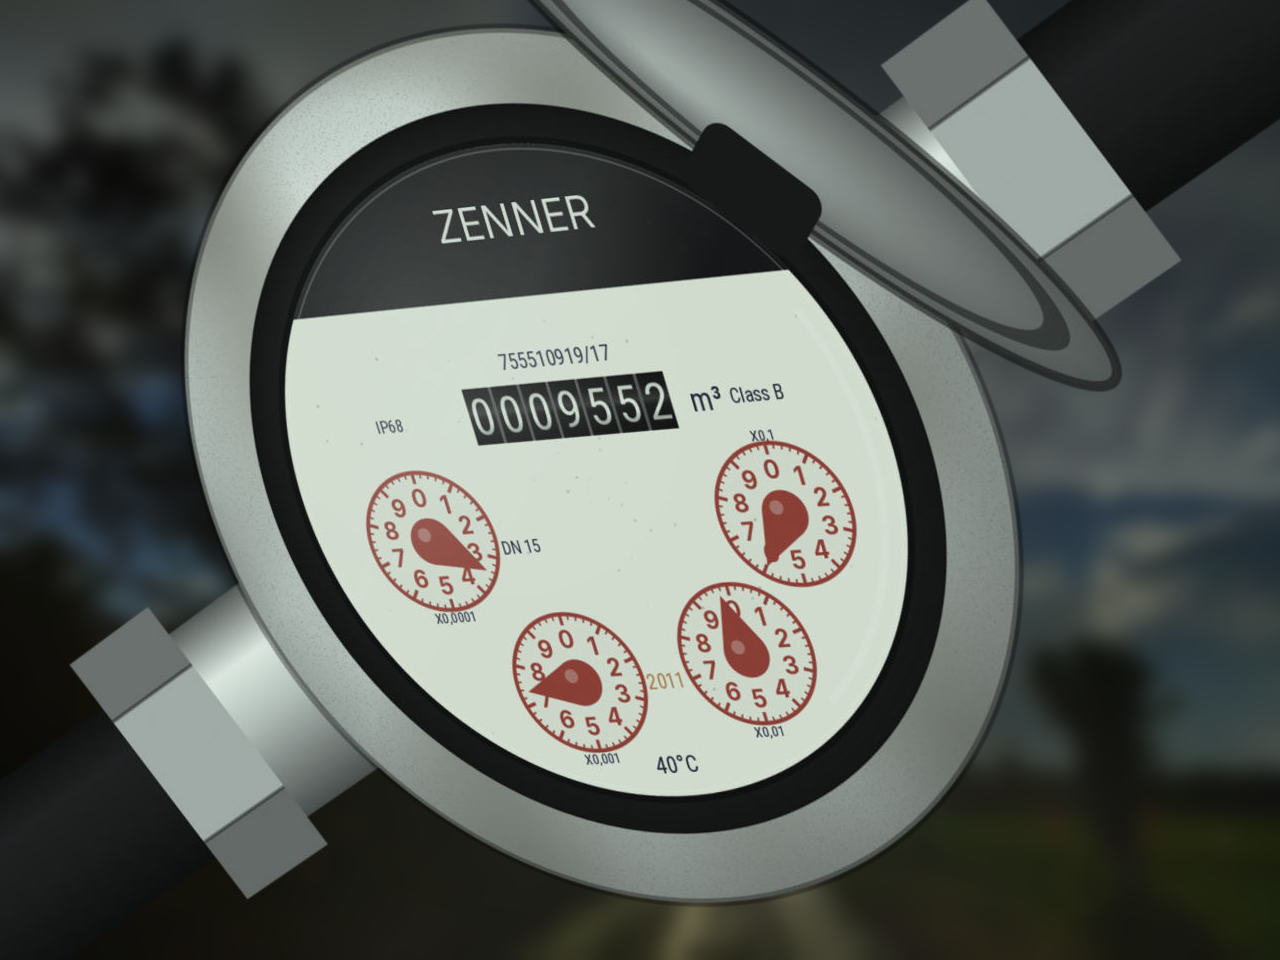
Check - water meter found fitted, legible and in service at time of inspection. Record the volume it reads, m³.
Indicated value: 9552.5973 m³
